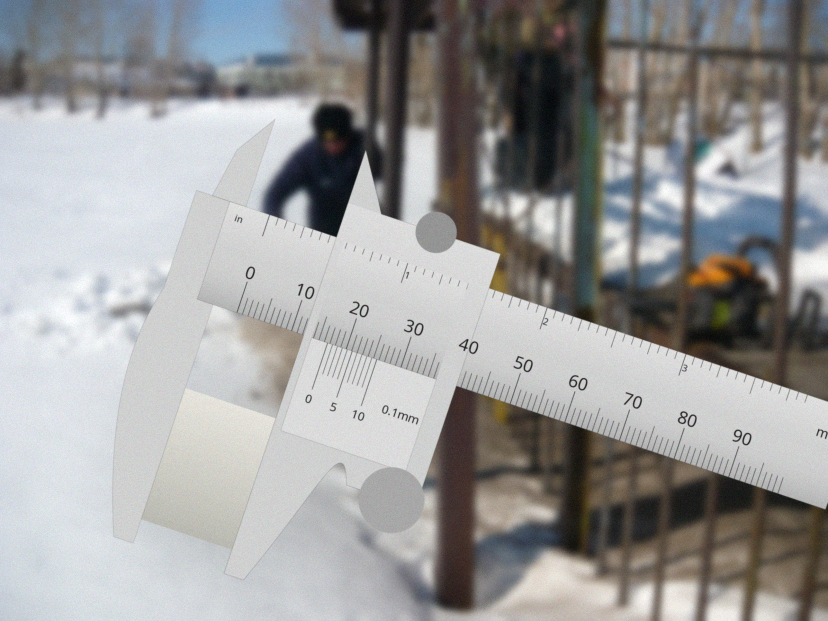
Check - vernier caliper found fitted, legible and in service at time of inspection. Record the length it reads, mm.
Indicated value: 16.6 mm
